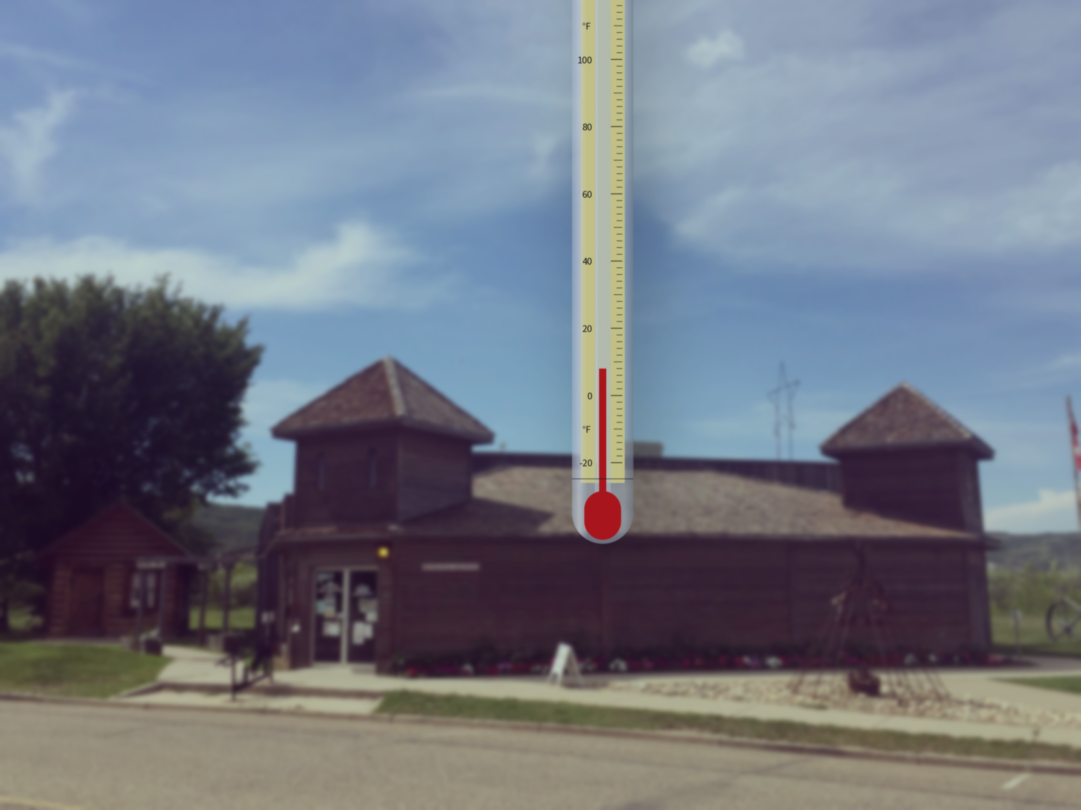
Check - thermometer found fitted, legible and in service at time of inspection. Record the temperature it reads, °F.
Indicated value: 8 °F
